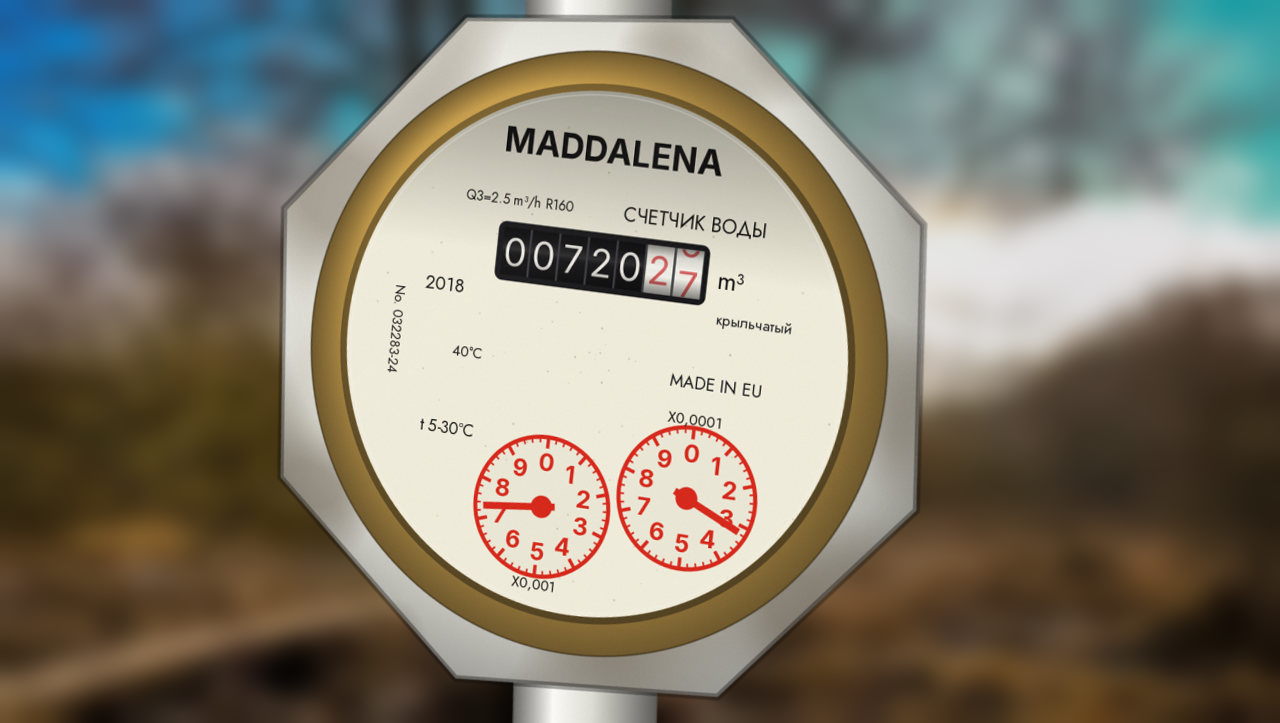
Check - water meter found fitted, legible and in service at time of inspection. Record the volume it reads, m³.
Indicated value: 720.2673 m³
